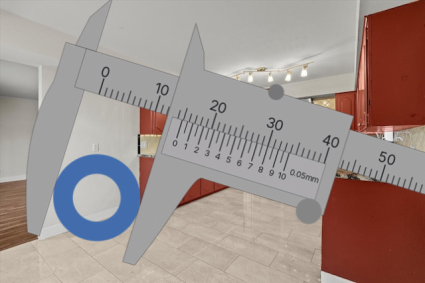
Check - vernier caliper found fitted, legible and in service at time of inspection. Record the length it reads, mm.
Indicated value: 14.8 mm
